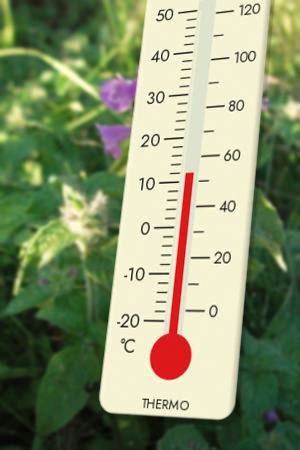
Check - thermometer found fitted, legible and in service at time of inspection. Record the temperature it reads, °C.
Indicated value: 12 °C
